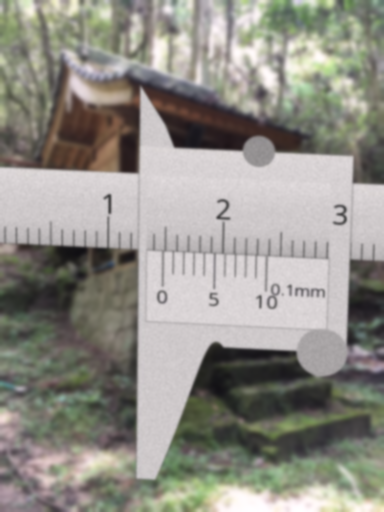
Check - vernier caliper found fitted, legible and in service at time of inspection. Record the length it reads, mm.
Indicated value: 14.8 mm
